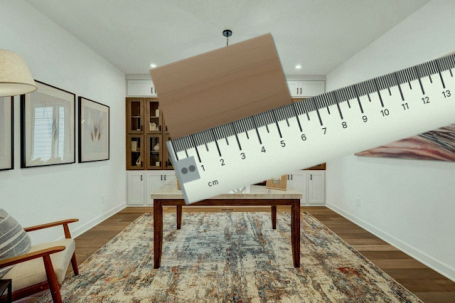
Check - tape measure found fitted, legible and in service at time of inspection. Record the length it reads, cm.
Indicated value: 6 cm
